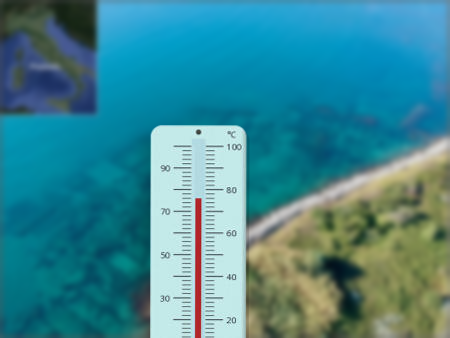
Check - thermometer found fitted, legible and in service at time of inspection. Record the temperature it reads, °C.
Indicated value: 76 °C
